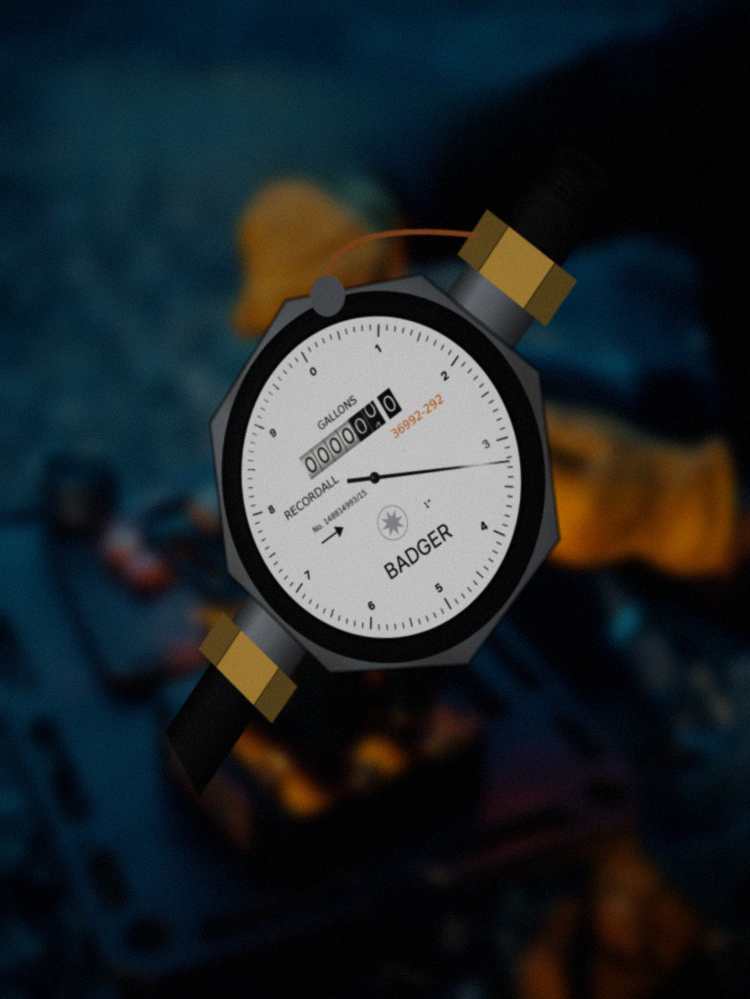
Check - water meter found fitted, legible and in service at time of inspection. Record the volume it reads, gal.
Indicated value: 3.2 gal
